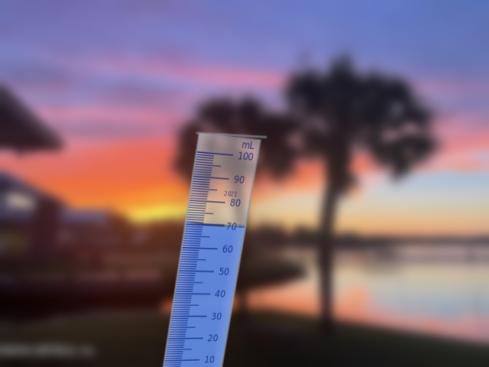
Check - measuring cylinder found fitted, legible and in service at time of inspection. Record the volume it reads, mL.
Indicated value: 70 mL
